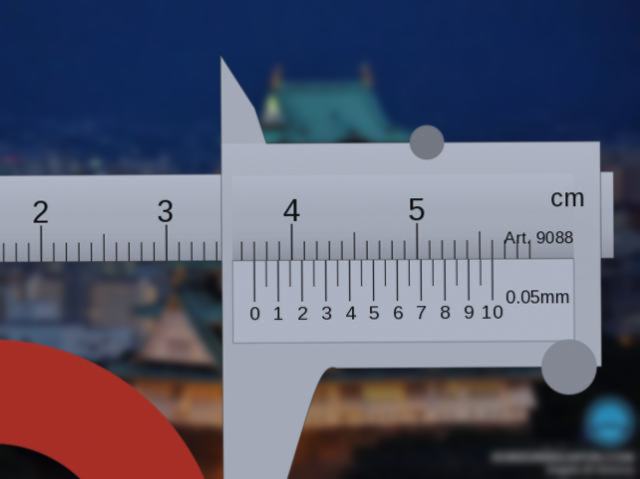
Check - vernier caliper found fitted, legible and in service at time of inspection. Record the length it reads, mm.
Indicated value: 37.0 mm
